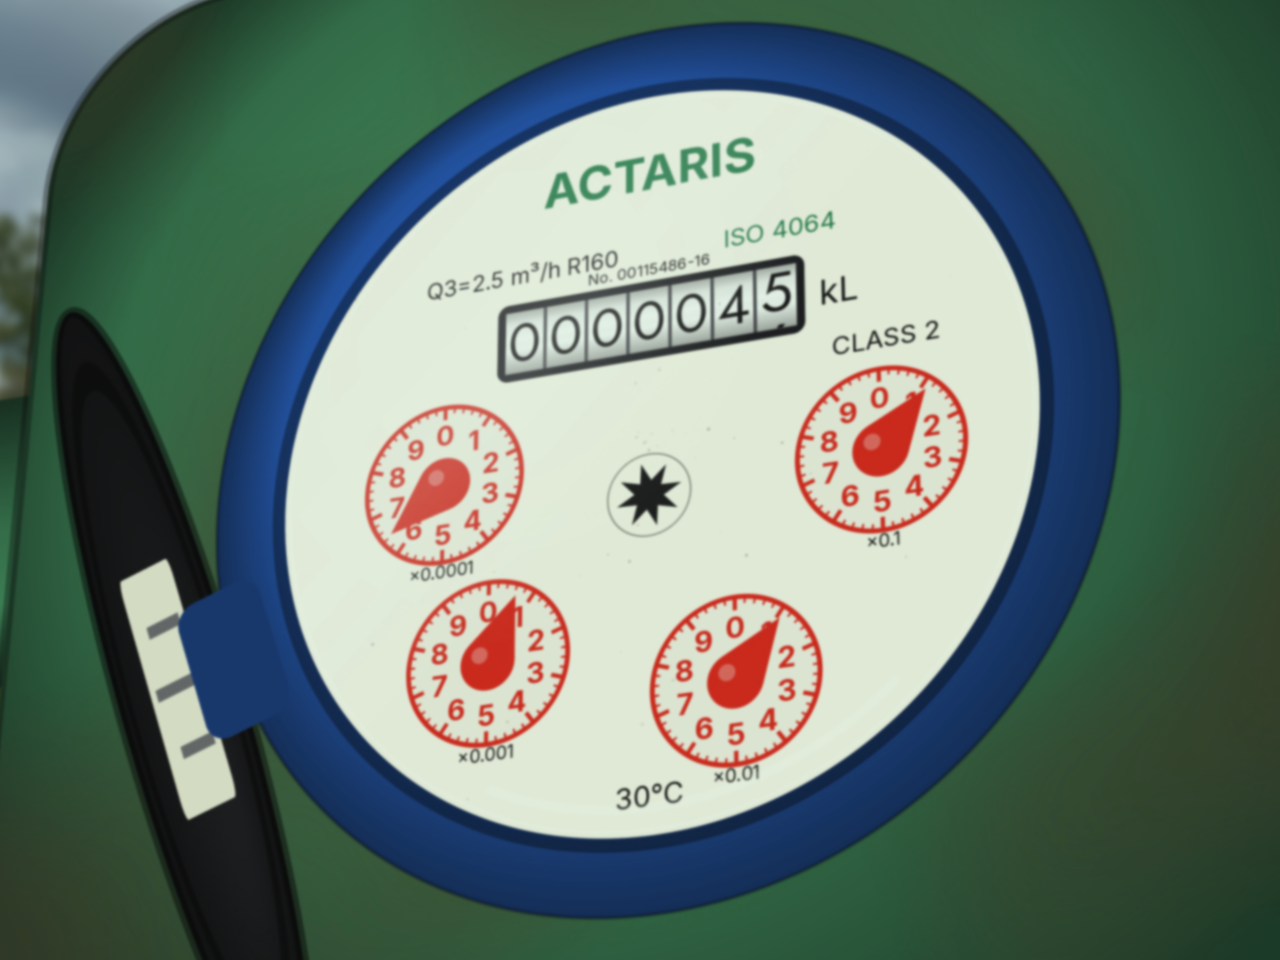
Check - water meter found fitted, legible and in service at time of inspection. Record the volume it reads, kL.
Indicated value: 45.1106 kL
